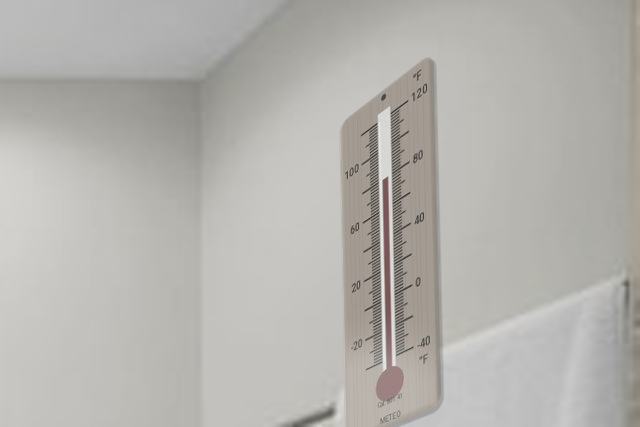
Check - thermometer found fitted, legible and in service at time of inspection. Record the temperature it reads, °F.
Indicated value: 80 °F
